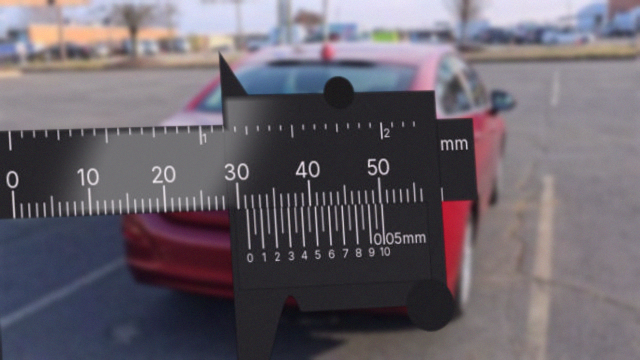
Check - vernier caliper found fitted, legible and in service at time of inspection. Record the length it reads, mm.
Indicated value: 31.2 mm
